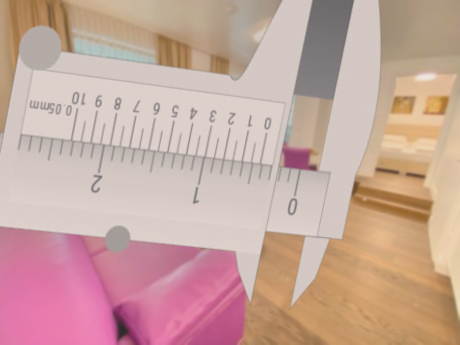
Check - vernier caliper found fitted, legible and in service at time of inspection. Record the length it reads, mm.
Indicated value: 4.2 mm
